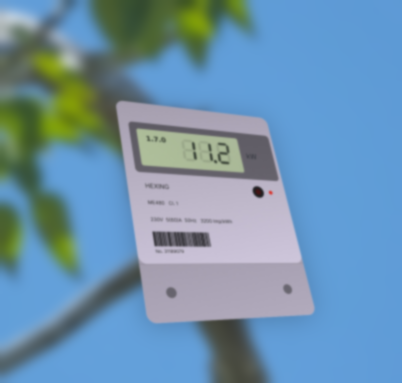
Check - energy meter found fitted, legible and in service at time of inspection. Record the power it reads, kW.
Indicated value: 11.2 kW
